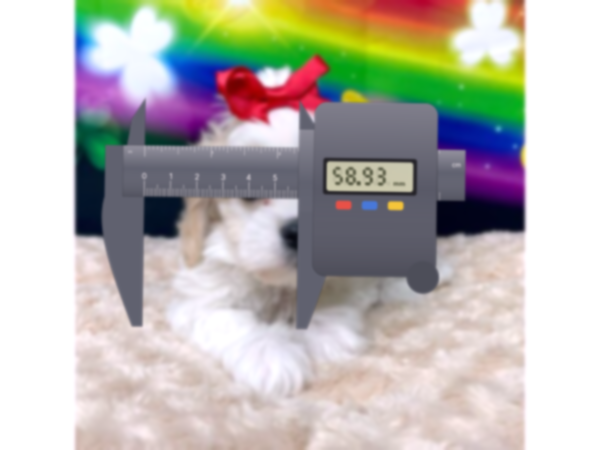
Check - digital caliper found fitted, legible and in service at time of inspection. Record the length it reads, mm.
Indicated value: 58.93 mm
